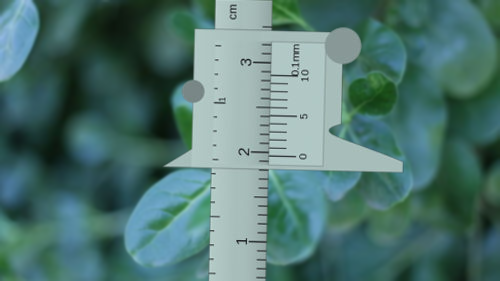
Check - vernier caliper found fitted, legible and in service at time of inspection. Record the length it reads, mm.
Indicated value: 19.6 mm
